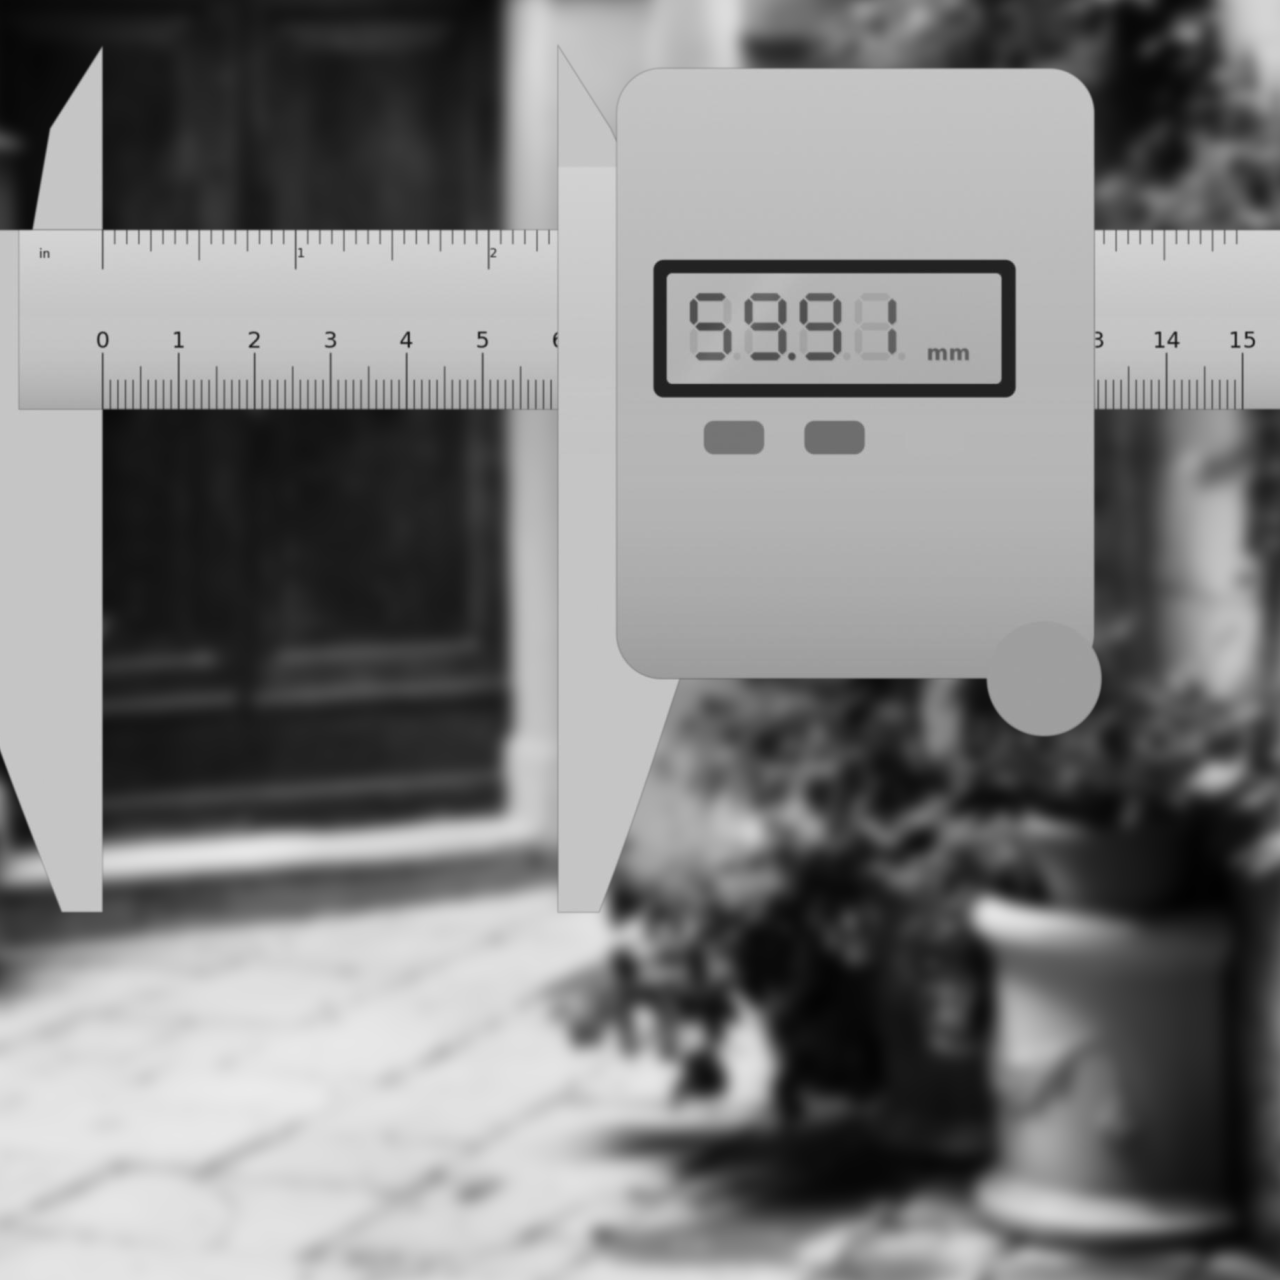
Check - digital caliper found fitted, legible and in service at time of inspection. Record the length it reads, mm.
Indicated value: 59.91 mm
